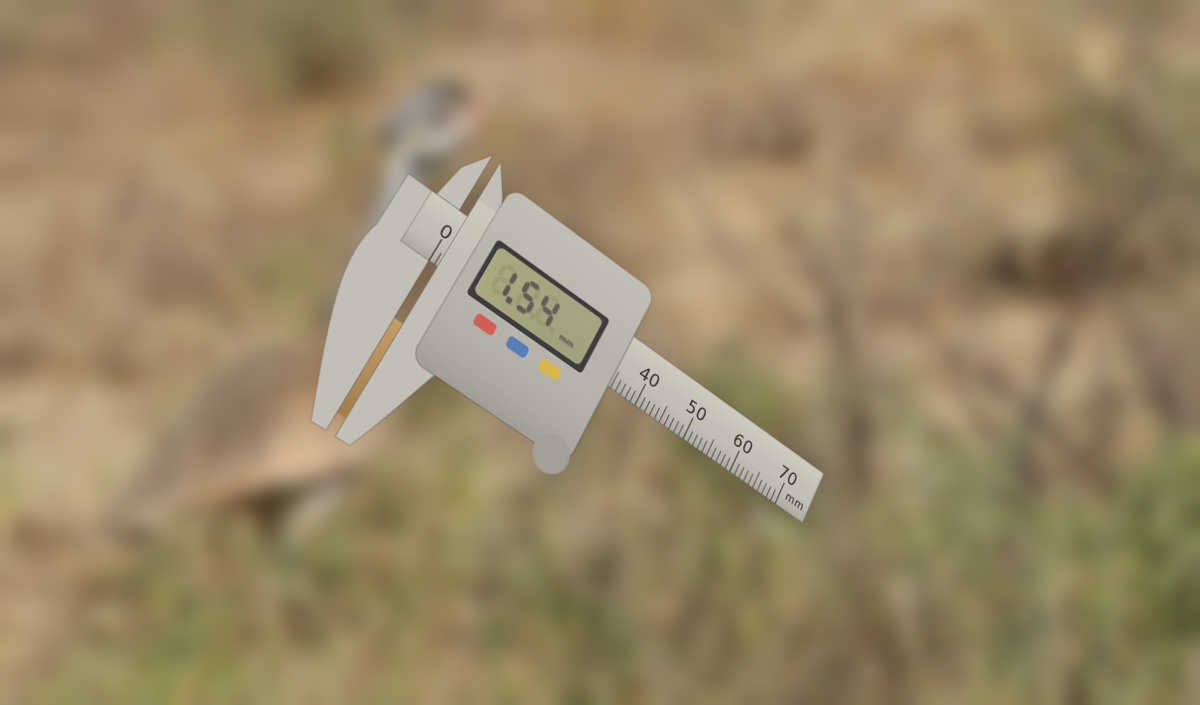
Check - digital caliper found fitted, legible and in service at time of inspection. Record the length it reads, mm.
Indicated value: 1.54 mm
